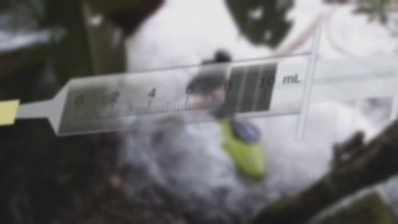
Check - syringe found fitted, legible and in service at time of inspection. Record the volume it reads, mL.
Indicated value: 8 mL
